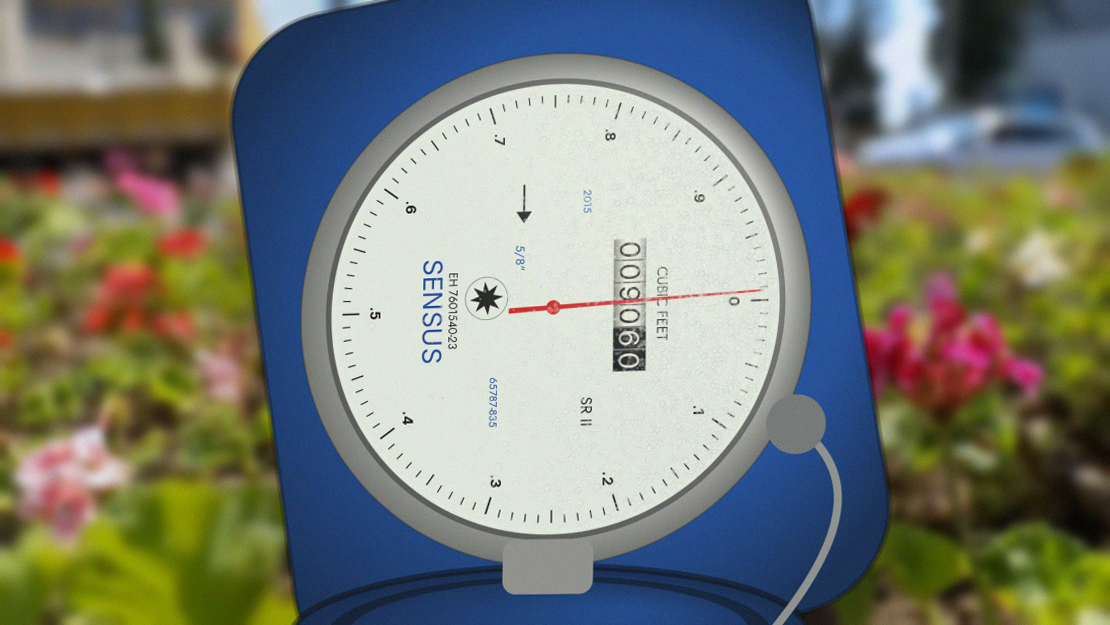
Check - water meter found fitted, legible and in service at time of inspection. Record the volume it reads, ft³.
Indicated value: 9059.99 ft³
